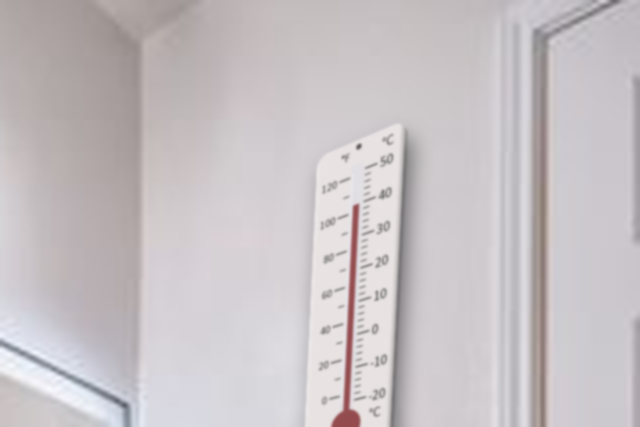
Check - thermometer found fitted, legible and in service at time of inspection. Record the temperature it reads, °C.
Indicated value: 40 °C
